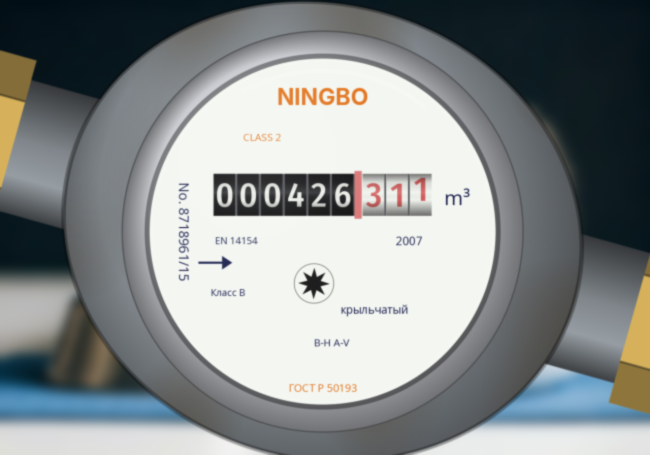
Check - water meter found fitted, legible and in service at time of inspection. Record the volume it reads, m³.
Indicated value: 426.311 m³
